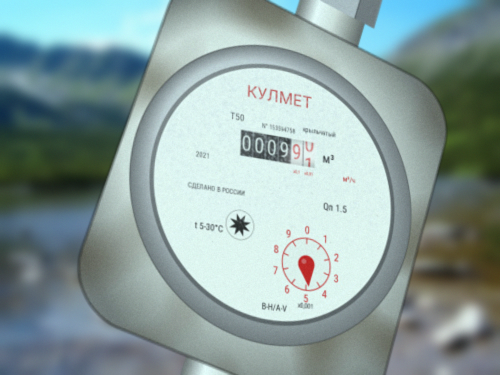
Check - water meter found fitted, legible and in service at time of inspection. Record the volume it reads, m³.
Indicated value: 9.904 m³
